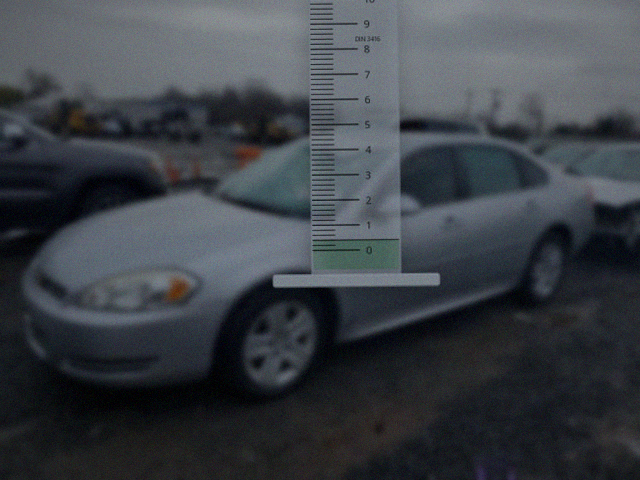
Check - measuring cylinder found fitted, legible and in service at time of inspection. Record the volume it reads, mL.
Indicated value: 0.4 mL
